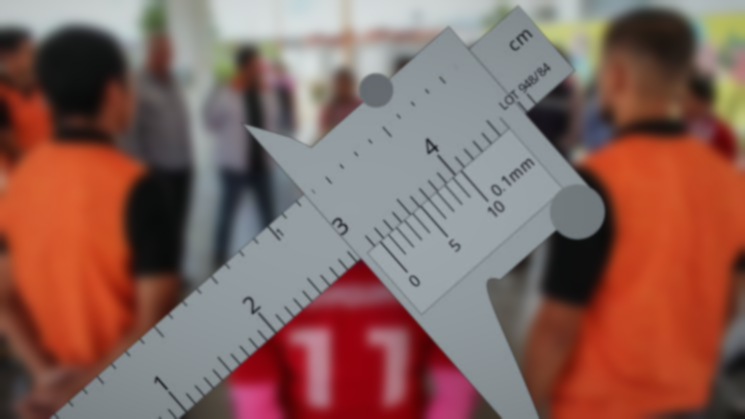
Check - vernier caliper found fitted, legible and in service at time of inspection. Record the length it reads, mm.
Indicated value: 31.6 mm
